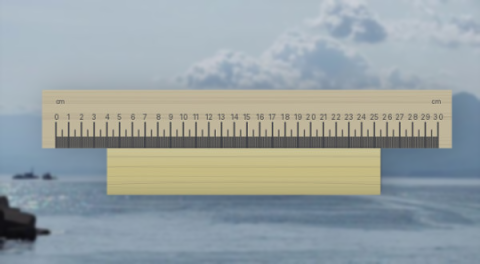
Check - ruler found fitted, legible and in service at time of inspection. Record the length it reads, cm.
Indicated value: 21.5 cm
